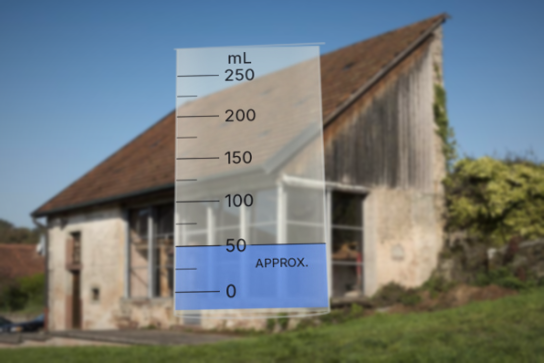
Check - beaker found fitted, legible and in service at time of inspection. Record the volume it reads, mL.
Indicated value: 50 mL
